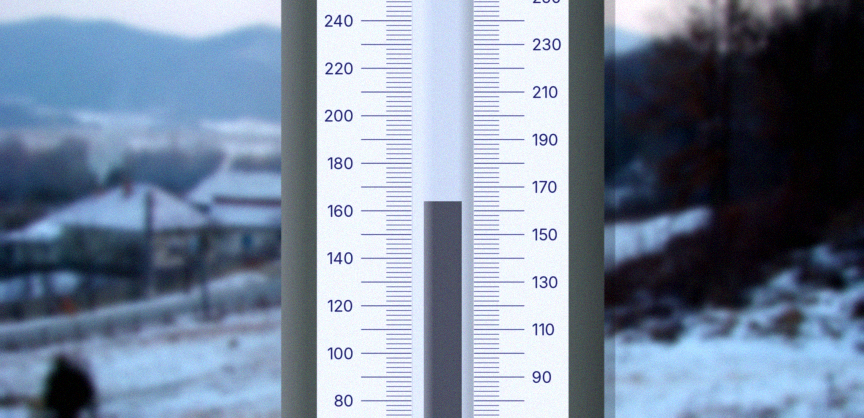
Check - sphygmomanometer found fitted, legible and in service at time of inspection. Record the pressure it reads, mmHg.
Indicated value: 164 mmHg
